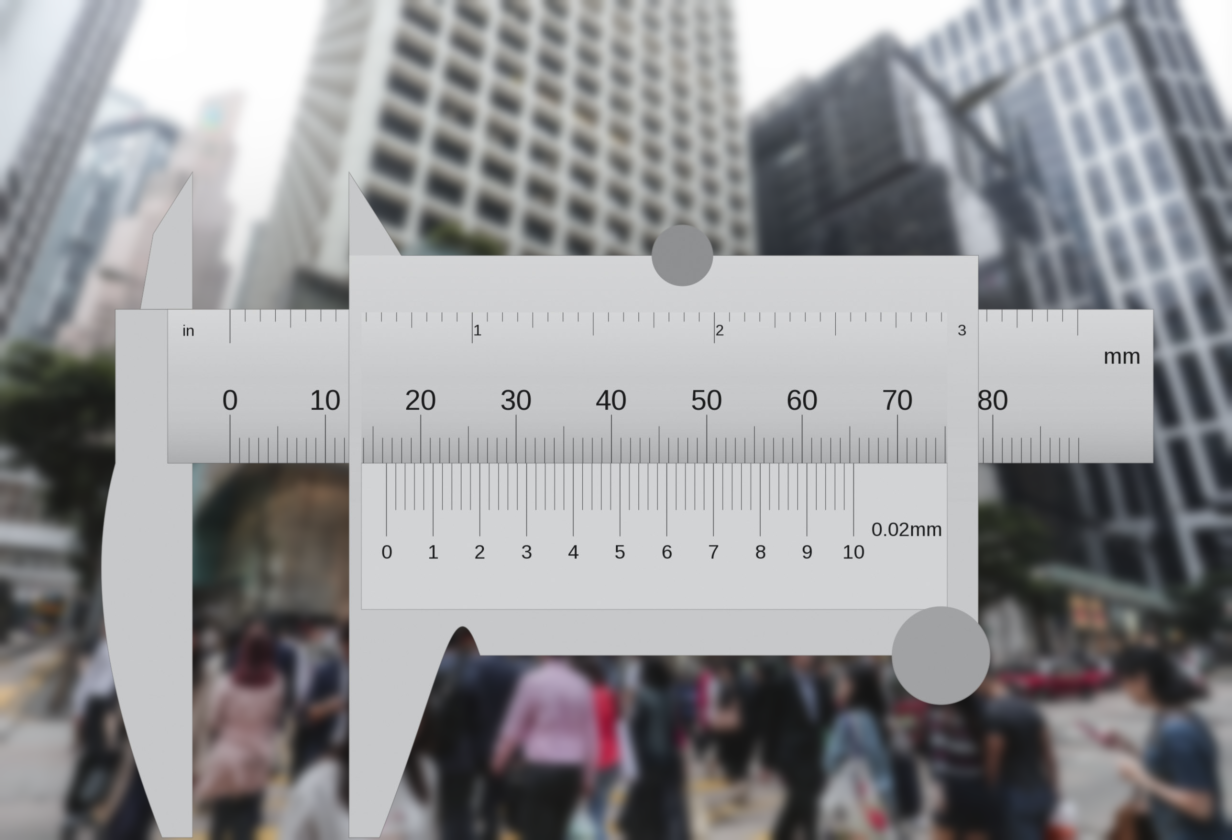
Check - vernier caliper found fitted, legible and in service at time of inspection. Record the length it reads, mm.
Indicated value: 16.4 mm
